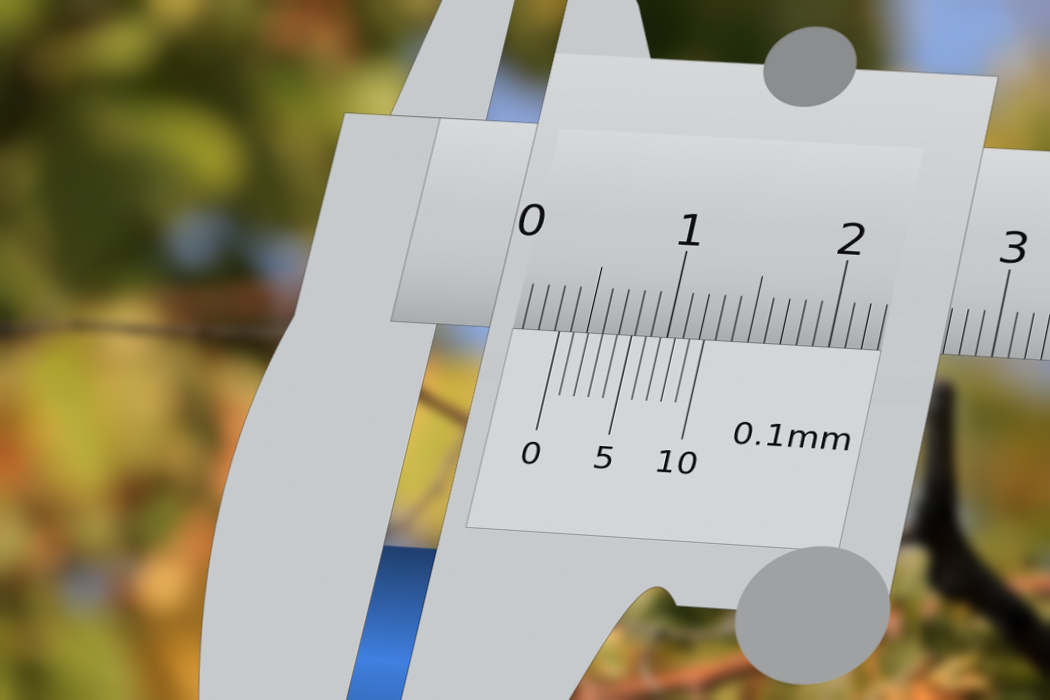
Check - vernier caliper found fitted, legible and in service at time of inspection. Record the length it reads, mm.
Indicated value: 3.3 mm
